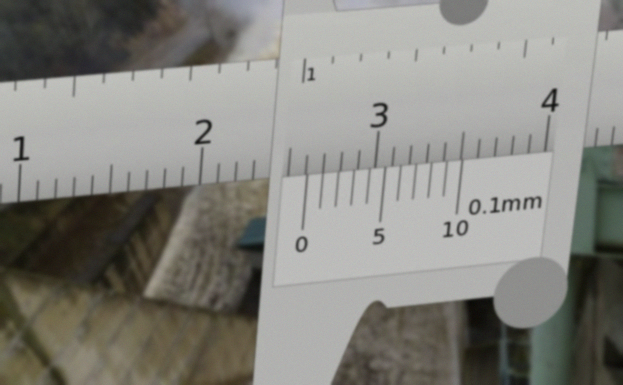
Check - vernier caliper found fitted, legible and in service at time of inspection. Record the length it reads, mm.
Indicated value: 26.1 mm
